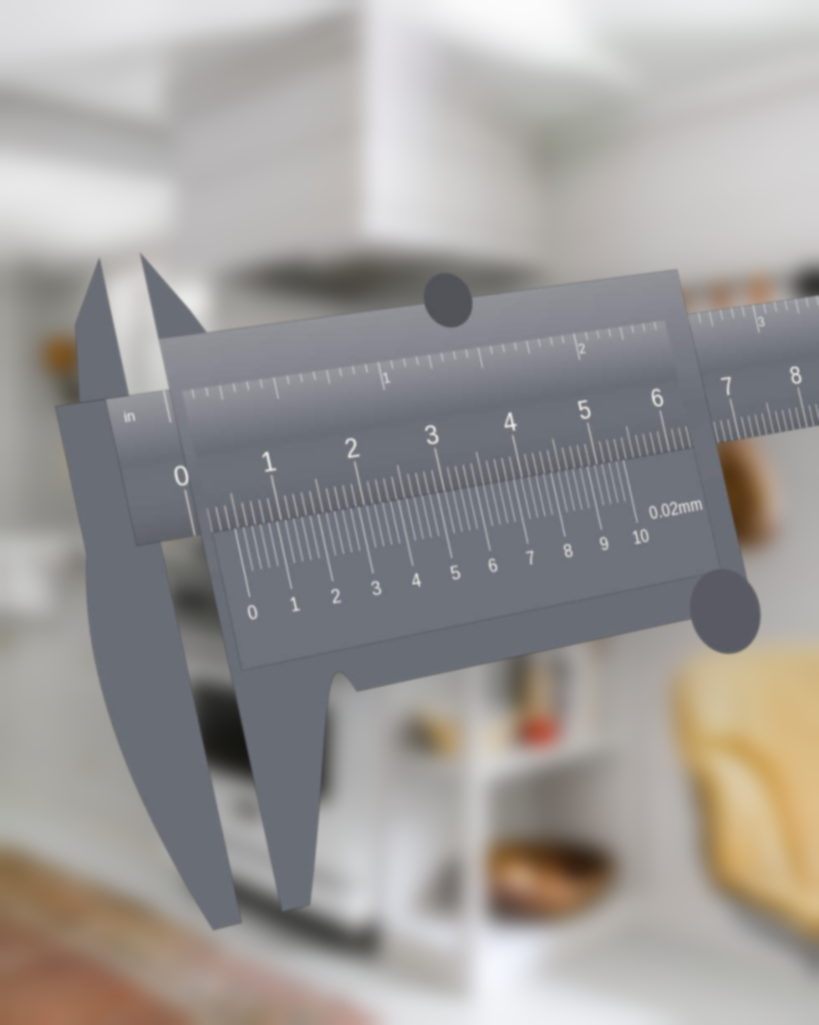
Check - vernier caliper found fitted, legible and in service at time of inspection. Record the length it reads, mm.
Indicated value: 4.6 mm
